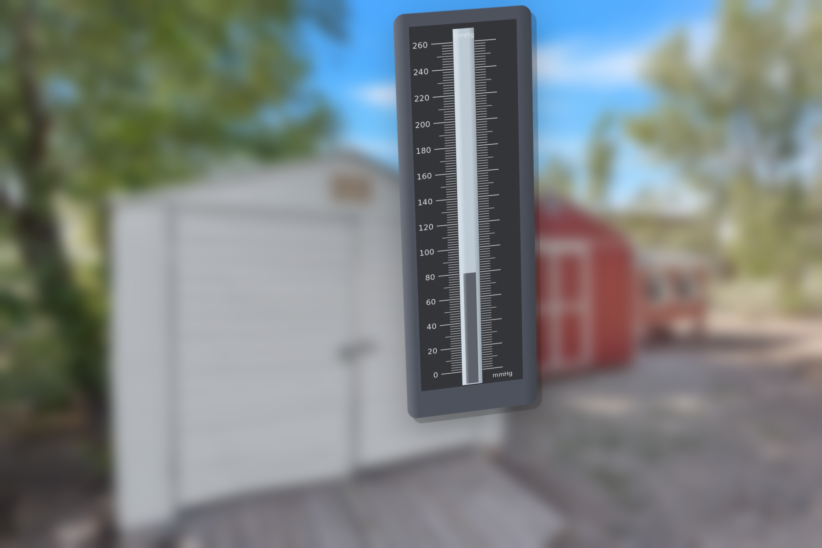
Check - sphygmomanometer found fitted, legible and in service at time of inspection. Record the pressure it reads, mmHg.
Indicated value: 80 mmHg
